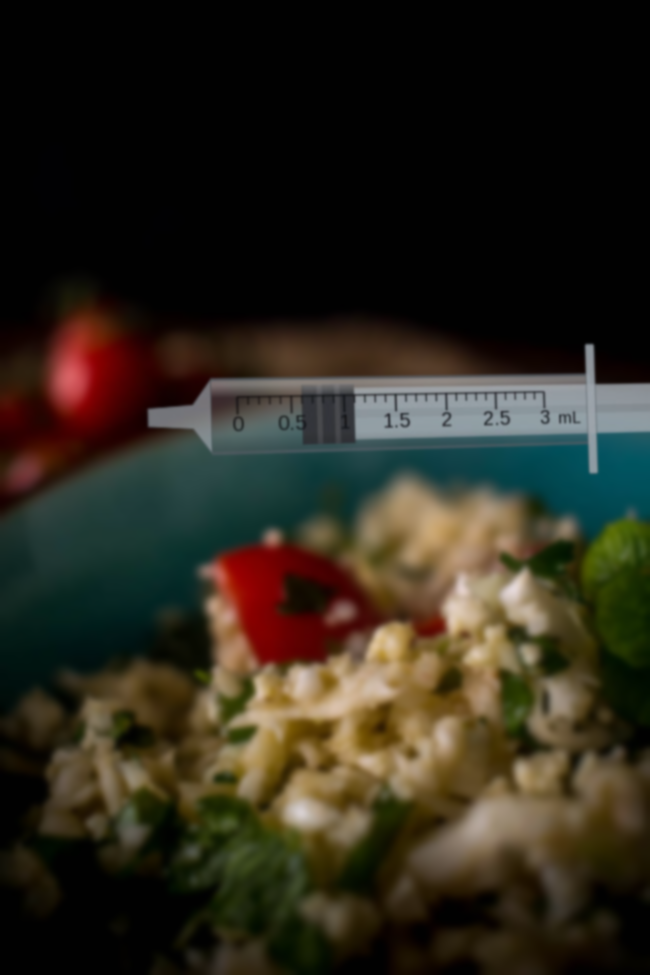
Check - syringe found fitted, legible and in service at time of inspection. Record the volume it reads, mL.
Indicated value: 0.6 mL
